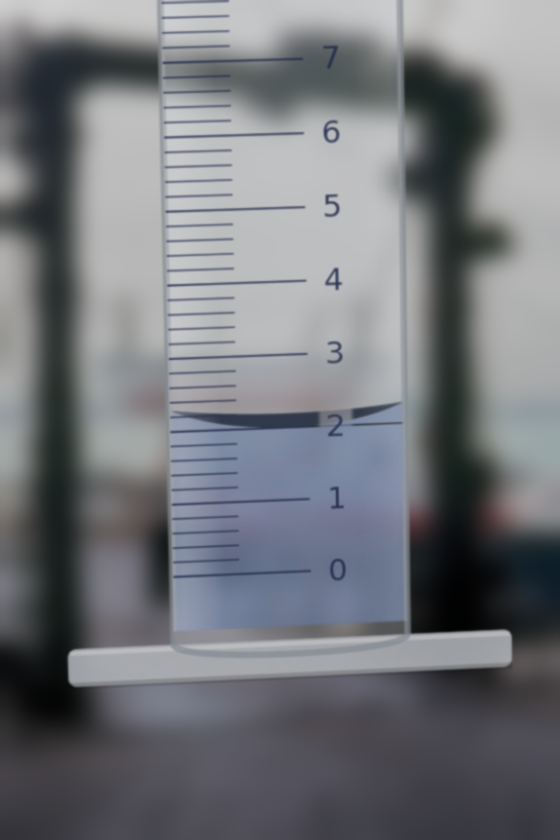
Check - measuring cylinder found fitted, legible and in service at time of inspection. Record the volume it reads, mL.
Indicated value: 2 mL
